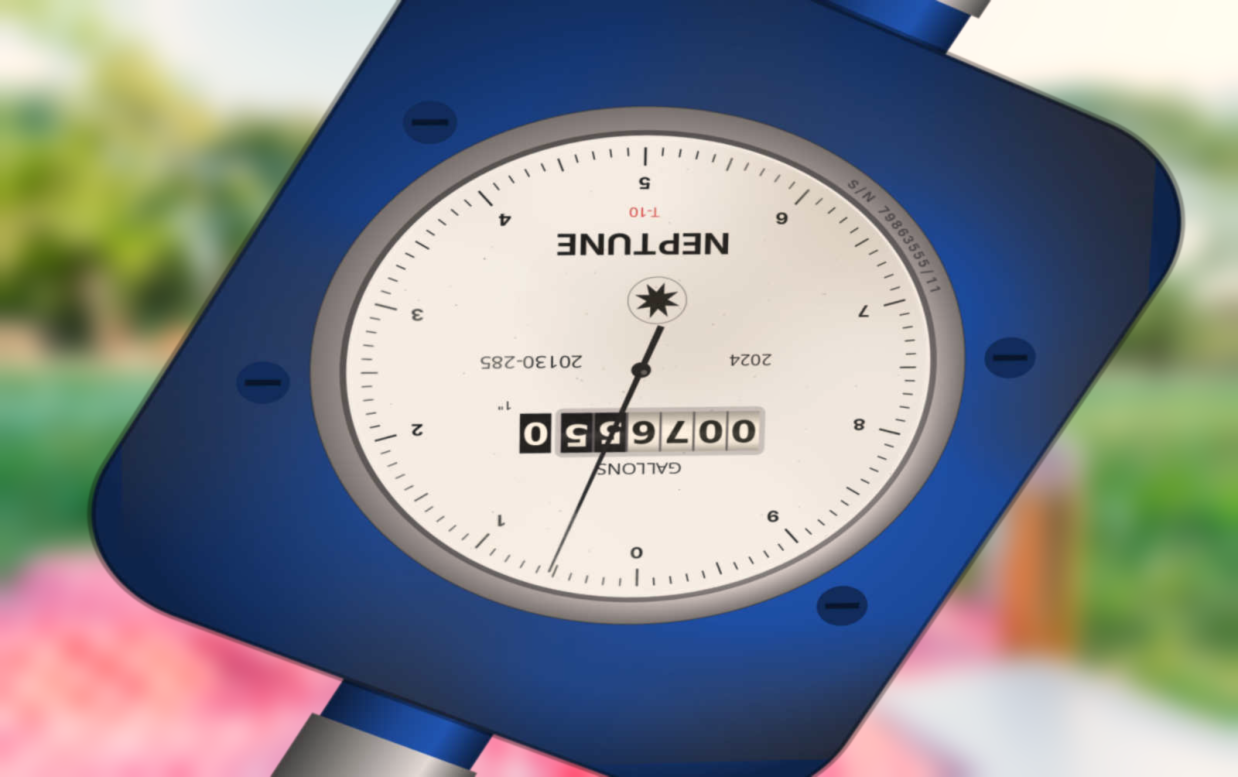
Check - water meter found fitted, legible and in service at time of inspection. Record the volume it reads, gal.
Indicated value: 76550.5 gal
